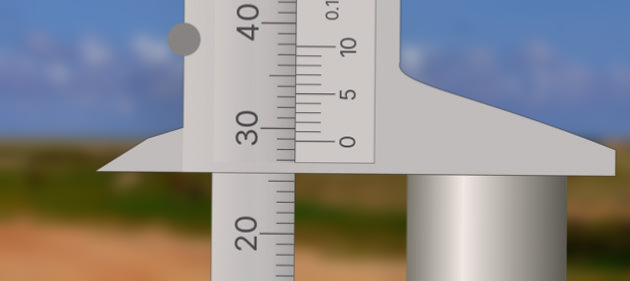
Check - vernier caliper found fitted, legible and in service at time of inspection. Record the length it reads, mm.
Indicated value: 28.8 mm
